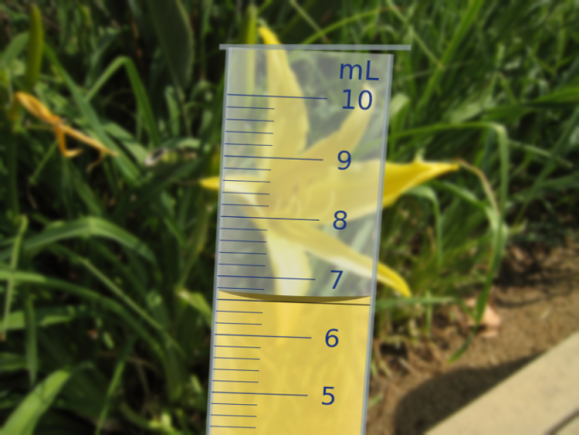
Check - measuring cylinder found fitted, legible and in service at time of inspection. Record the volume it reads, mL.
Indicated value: 6.6 mL
